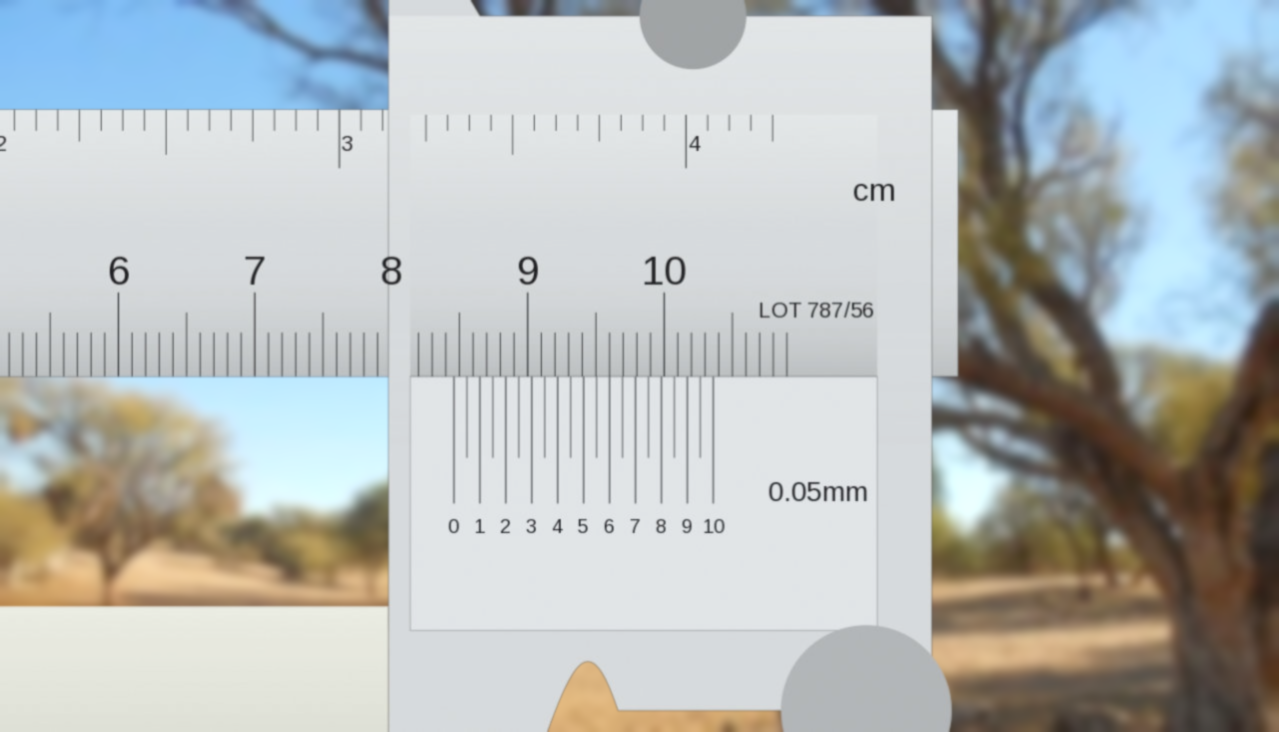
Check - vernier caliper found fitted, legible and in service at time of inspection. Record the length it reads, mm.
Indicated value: 84.6 mm
